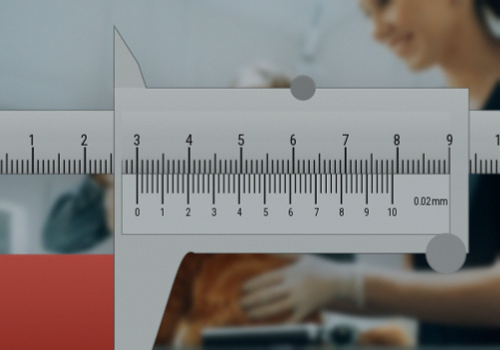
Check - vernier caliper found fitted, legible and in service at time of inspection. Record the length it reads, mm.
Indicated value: 30.0 mm
